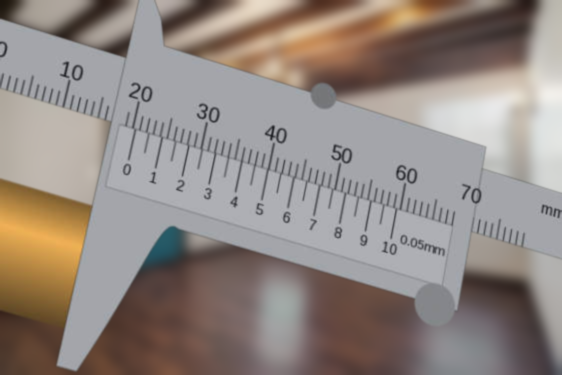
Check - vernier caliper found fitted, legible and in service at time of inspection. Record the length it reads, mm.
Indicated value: 20.4 mm
